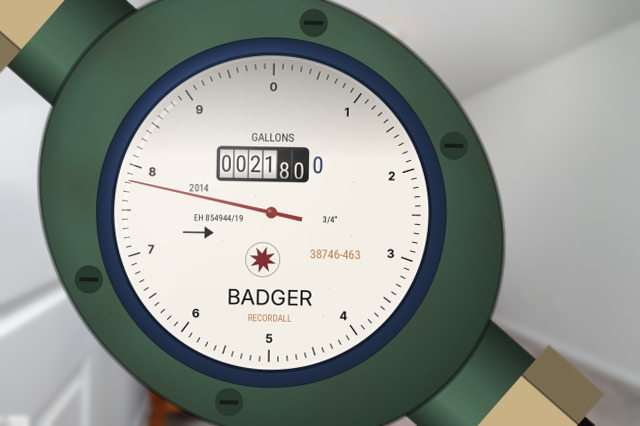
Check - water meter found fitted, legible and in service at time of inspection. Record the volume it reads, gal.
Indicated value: 21797.8 gal
